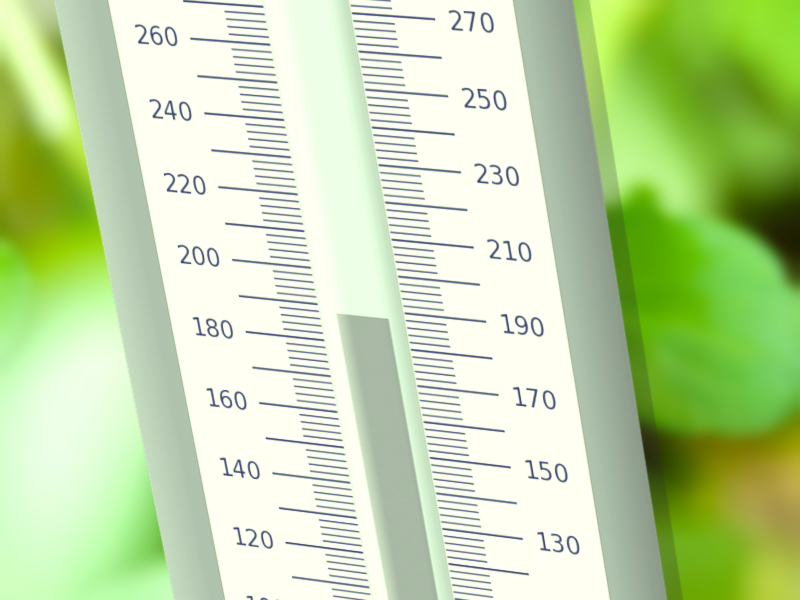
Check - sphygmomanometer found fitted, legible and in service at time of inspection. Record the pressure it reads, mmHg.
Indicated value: 188 mmHg
